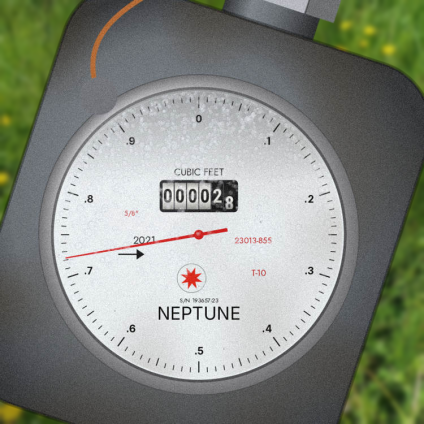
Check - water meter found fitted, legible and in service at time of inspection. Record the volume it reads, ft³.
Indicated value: 27.72 ft³
